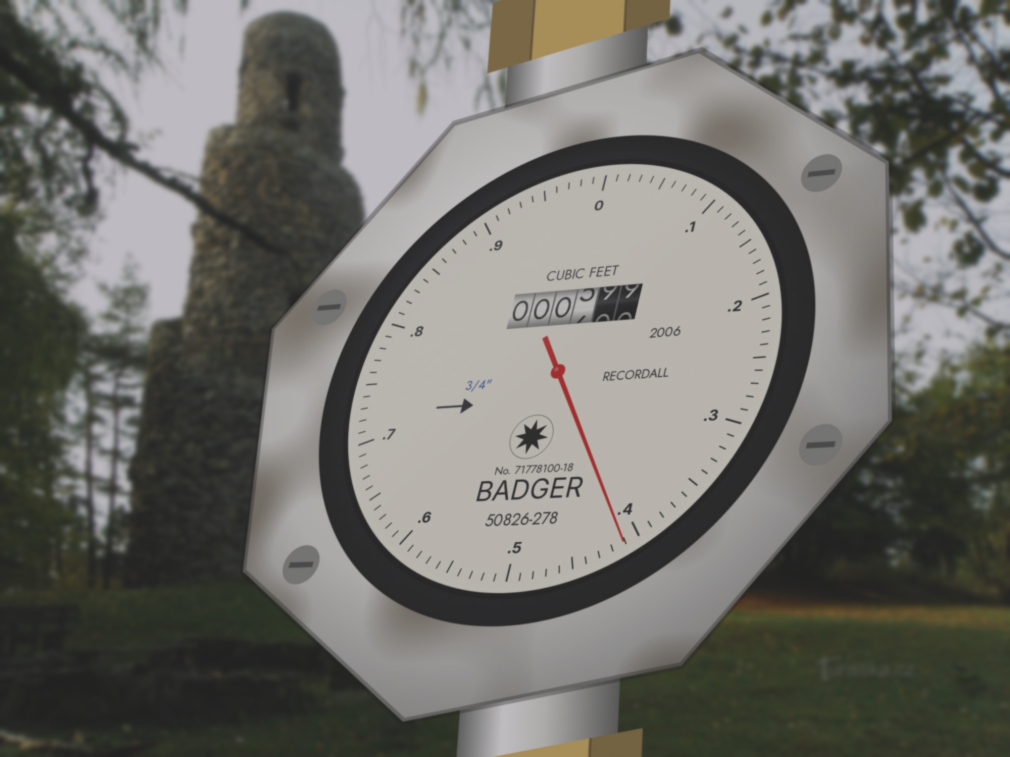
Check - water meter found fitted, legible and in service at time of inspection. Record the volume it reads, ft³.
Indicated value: 599.41 ft³
